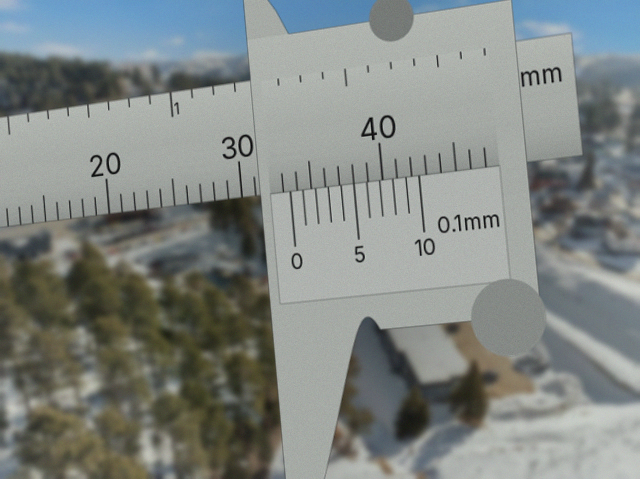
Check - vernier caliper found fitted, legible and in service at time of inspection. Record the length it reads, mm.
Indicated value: 33.5 mm
